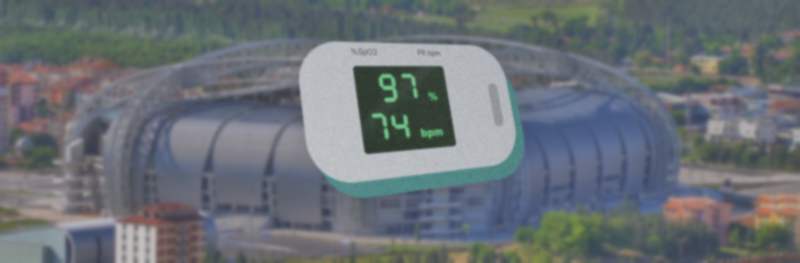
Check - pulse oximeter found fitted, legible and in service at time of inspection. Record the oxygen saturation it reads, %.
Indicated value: 97 %
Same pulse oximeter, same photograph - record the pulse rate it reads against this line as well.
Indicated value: 74 bpm
